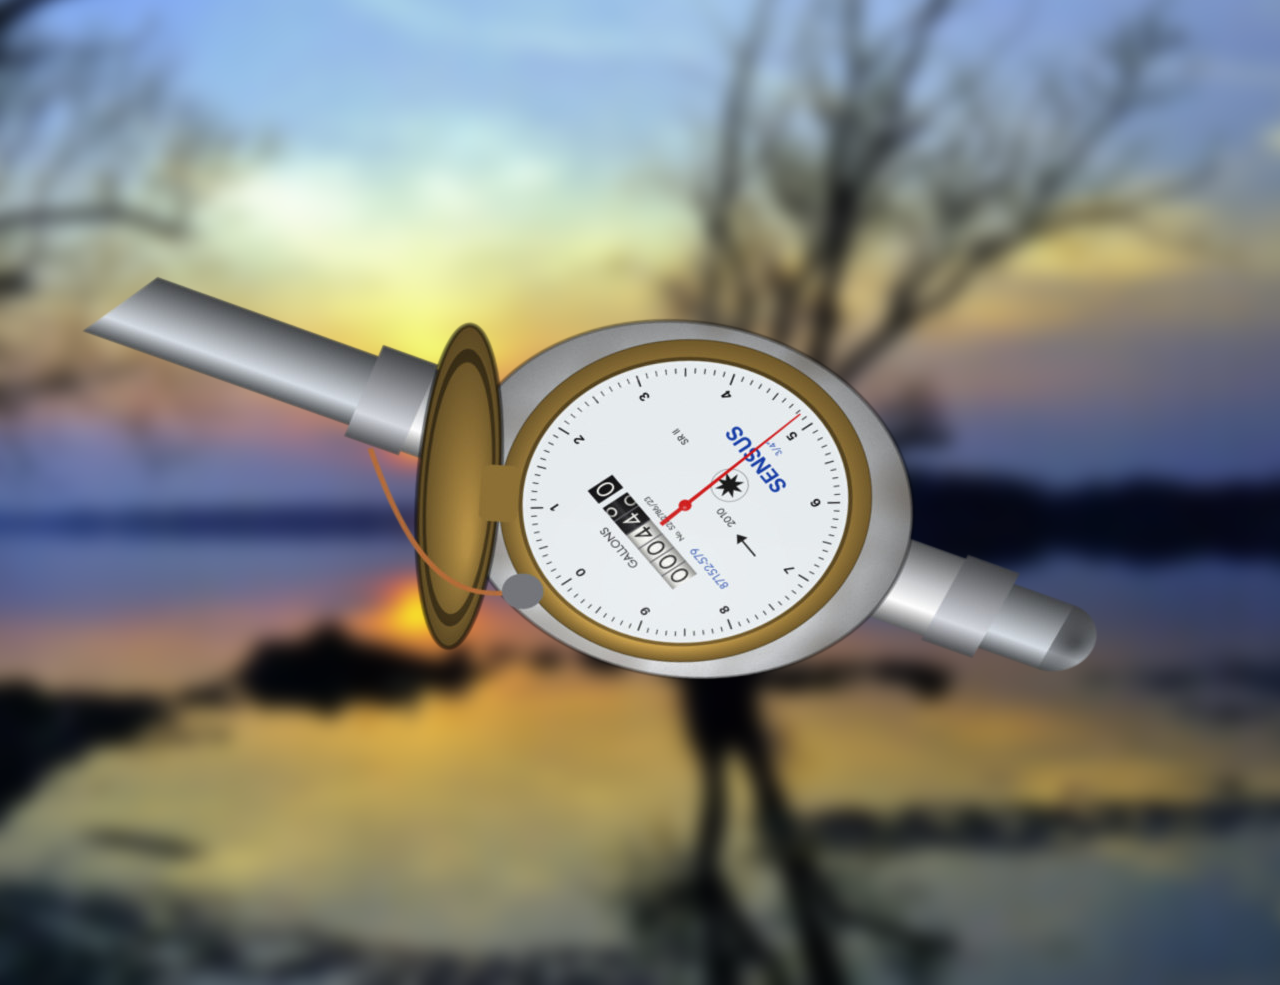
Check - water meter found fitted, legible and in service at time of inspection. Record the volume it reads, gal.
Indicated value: 4484.8 gal
